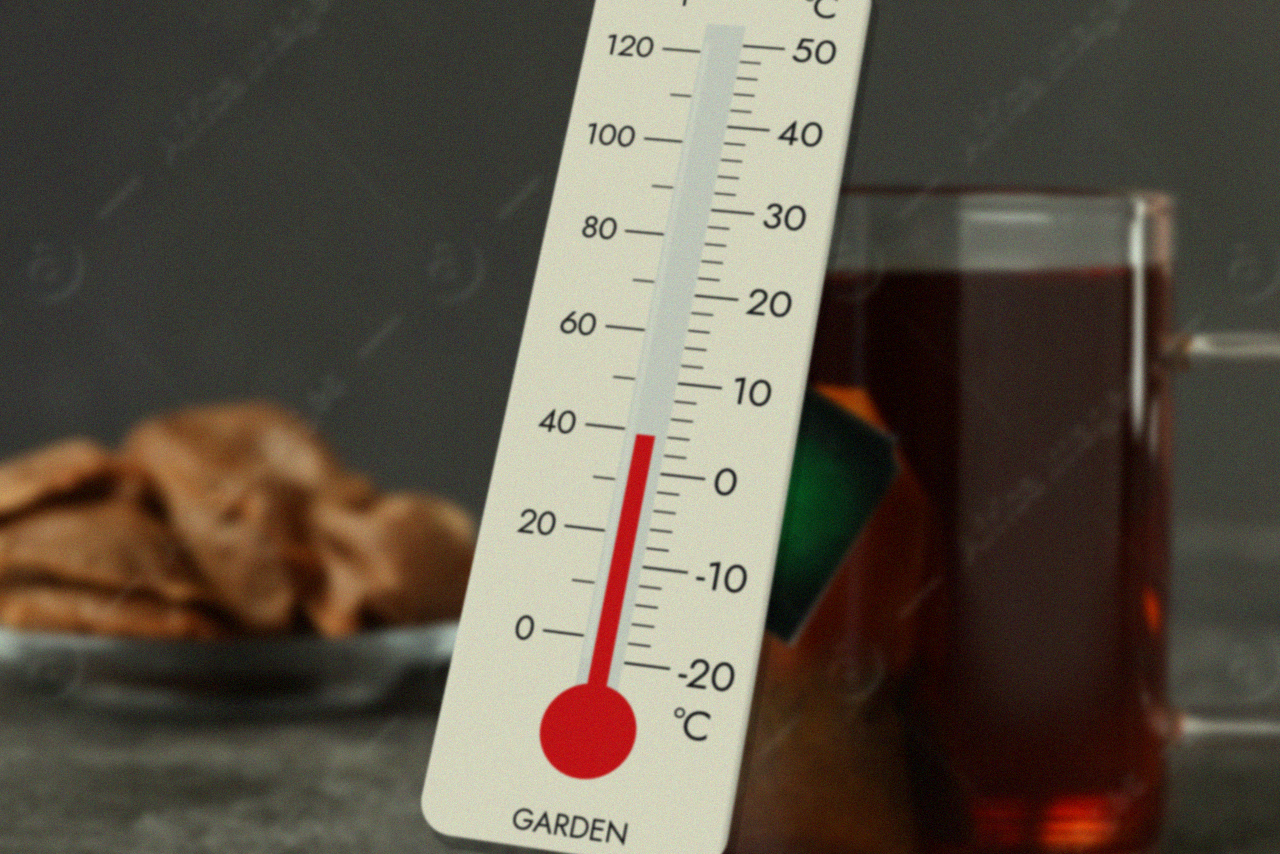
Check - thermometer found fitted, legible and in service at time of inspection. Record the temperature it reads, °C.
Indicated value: 4 °C
